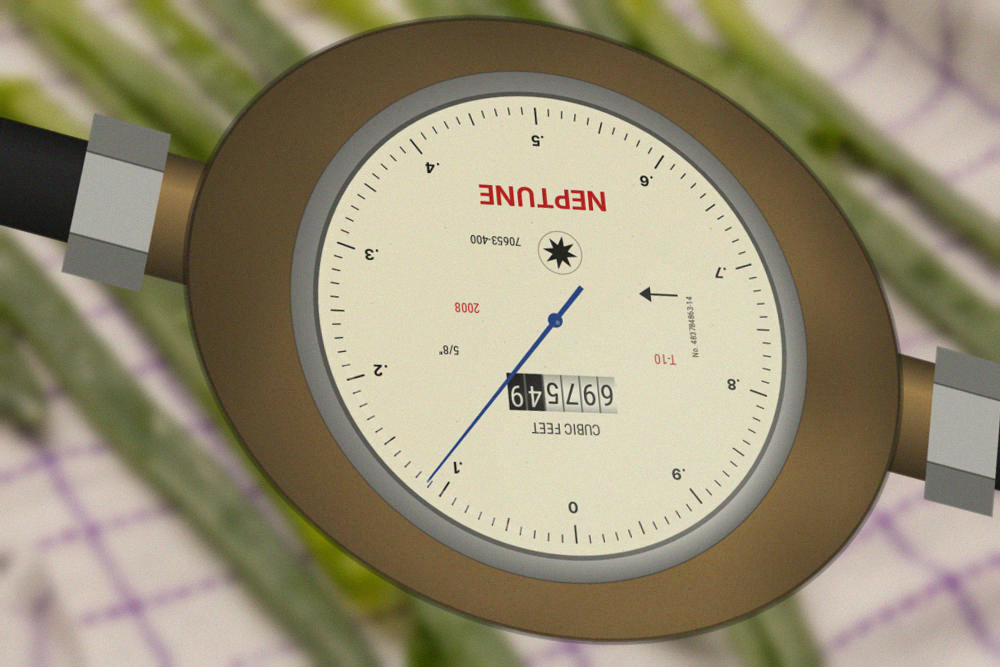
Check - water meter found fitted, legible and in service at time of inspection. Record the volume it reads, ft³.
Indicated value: 697549.11 ft³
